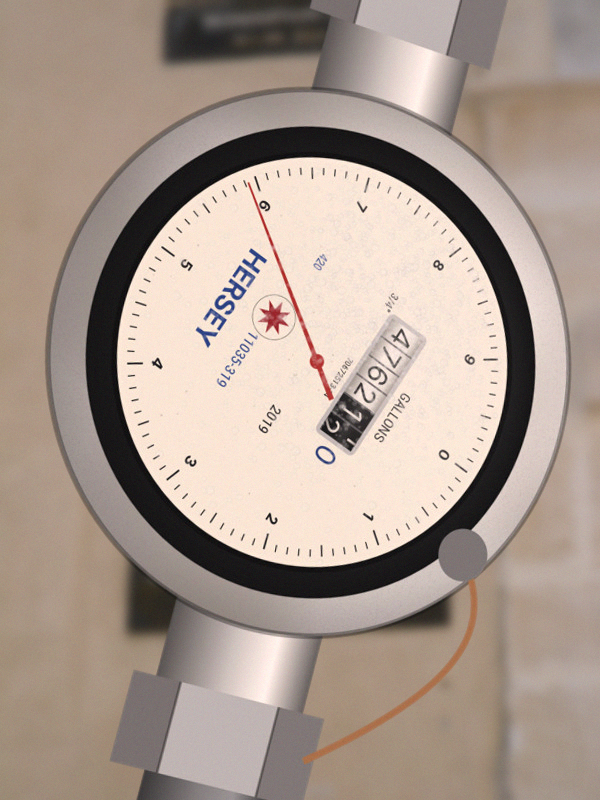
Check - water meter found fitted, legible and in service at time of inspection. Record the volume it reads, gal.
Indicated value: 4762115.9 gal
